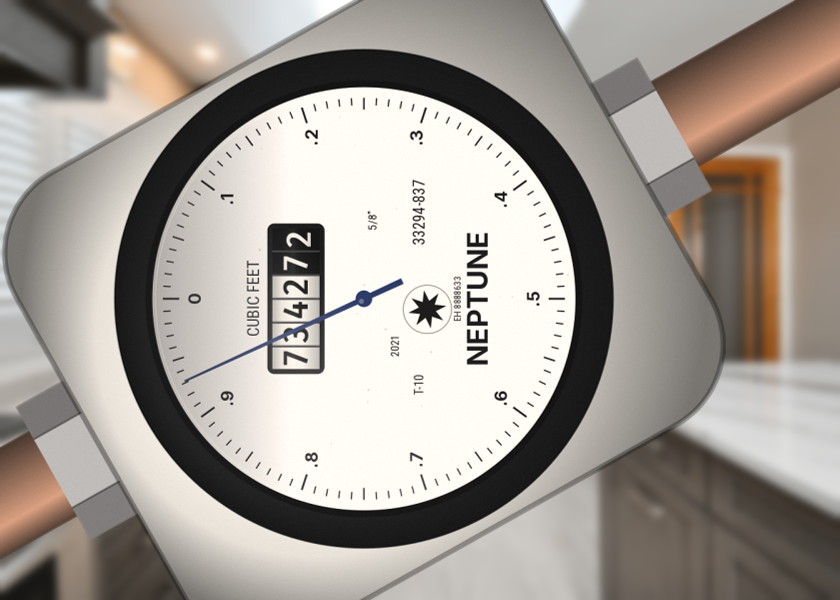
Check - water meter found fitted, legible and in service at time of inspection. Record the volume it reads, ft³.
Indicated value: 734271.93 ft³
